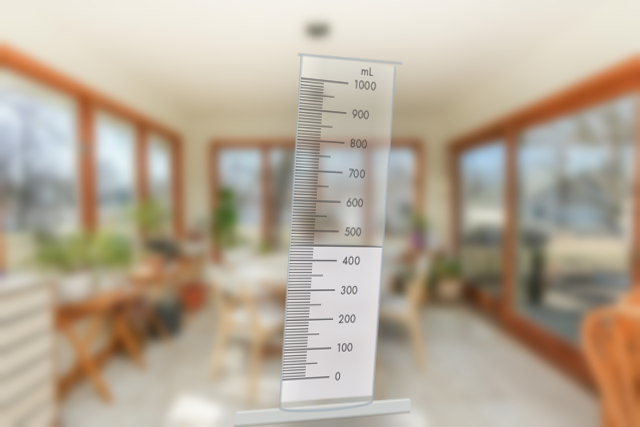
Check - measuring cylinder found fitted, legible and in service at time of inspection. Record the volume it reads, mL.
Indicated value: 450 mL
